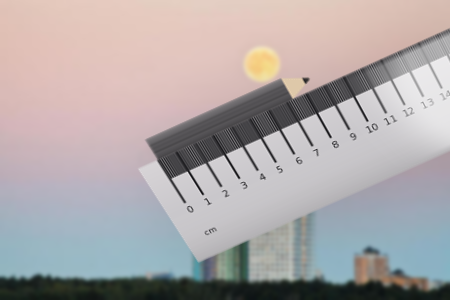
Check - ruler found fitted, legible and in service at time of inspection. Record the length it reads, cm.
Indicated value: 8.5 cm
